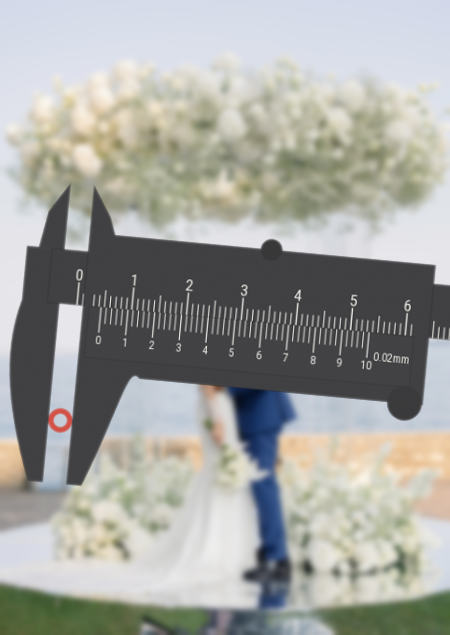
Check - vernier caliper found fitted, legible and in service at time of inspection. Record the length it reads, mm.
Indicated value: 4.4 mm
